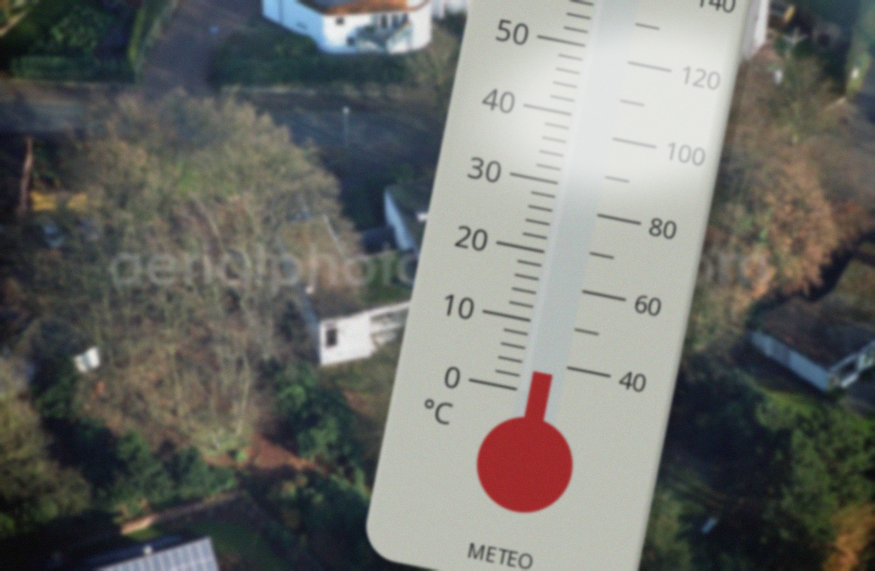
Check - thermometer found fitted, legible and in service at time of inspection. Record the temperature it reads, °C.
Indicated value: 3 °C
